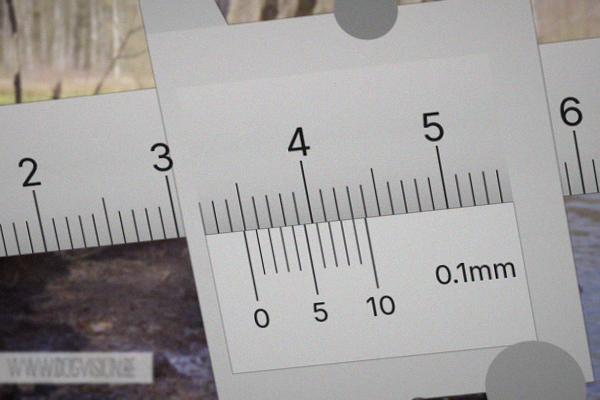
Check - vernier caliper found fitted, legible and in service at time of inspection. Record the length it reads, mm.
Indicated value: 34.9 mm
